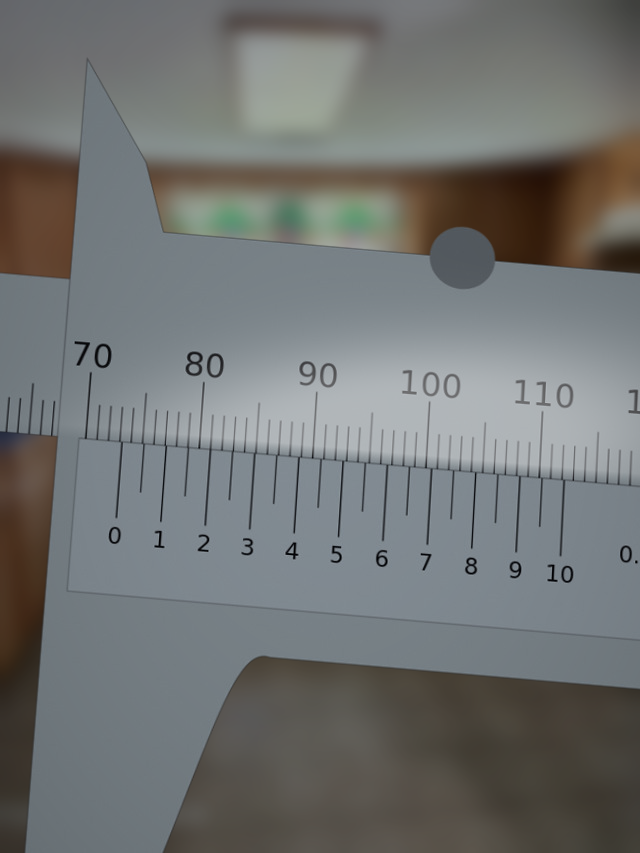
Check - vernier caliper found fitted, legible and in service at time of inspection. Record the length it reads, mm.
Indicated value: 73.2 mm
